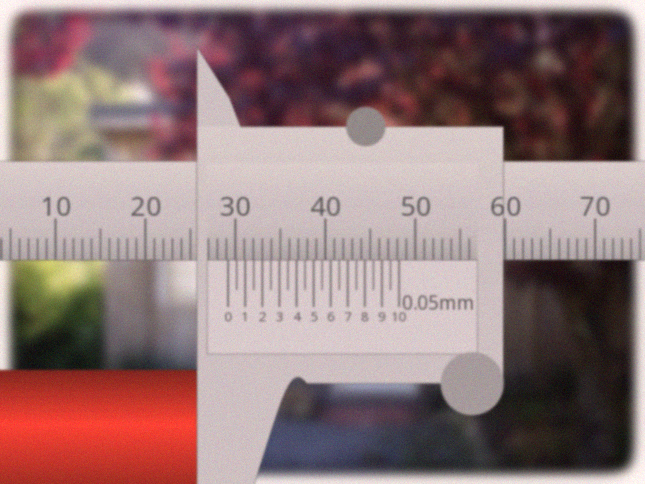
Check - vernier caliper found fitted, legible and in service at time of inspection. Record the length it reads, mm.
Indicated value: 29.2 mm
